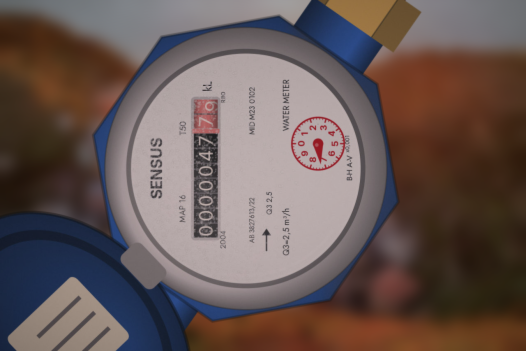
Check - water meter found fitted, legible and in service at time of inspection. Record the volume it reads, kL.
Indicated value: 47.787 kL
